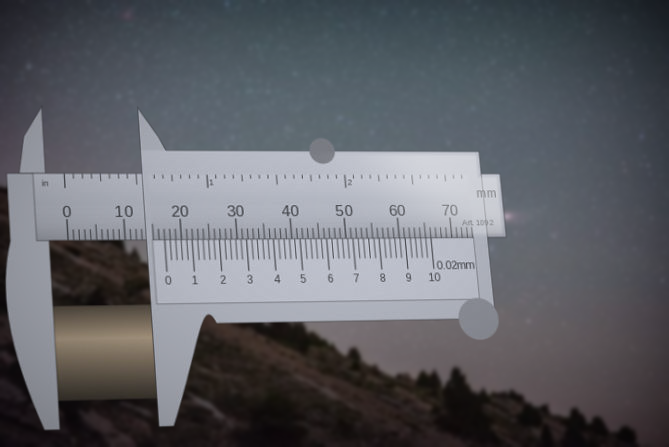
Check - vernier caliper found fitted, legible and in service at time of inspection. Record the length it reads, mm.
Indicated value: 17.0 mm
